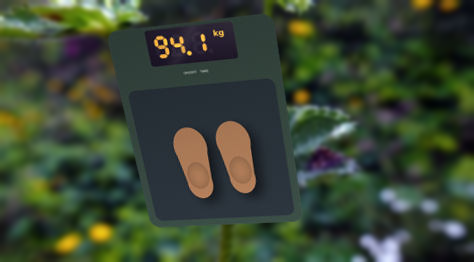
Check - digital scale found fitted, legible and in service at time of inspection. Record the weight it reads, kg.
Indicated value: 94.1 kg
